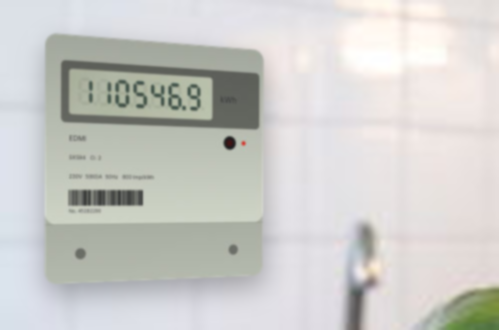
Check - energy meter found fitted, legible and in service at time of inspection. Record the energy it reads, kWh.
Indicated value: 110546.9 kWh
